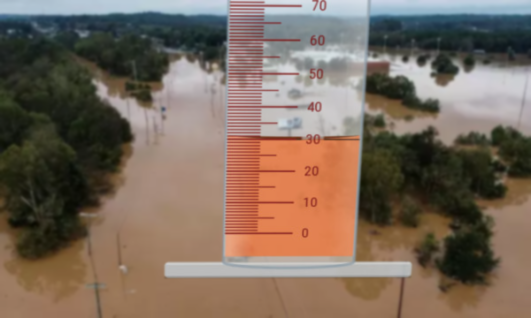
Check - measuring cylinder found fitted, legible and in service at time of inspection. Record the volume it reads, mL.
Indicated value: 30 mL
